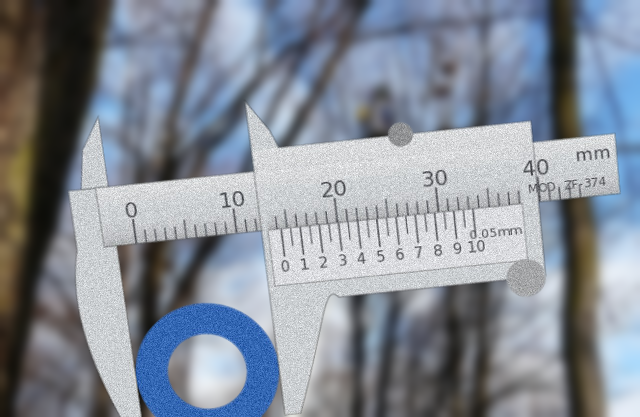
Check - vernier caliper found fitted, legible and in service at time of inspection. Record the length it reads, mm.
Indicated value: 14.4 mm
